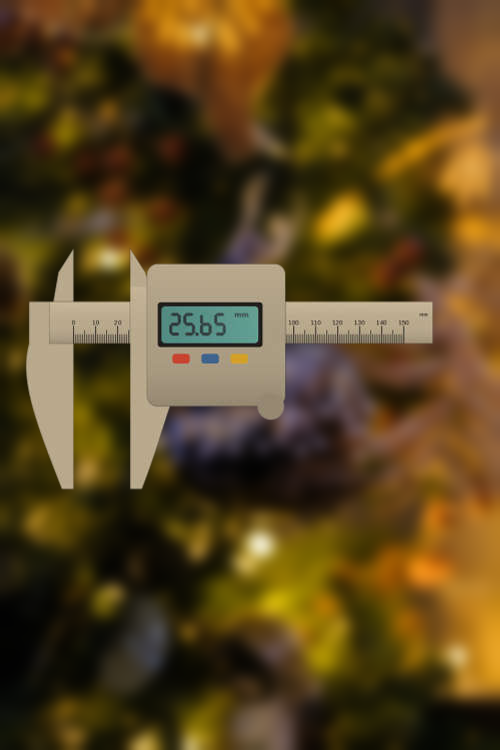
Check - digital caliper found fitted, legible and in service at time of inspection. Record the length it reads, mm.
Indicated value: 25.65 mm
